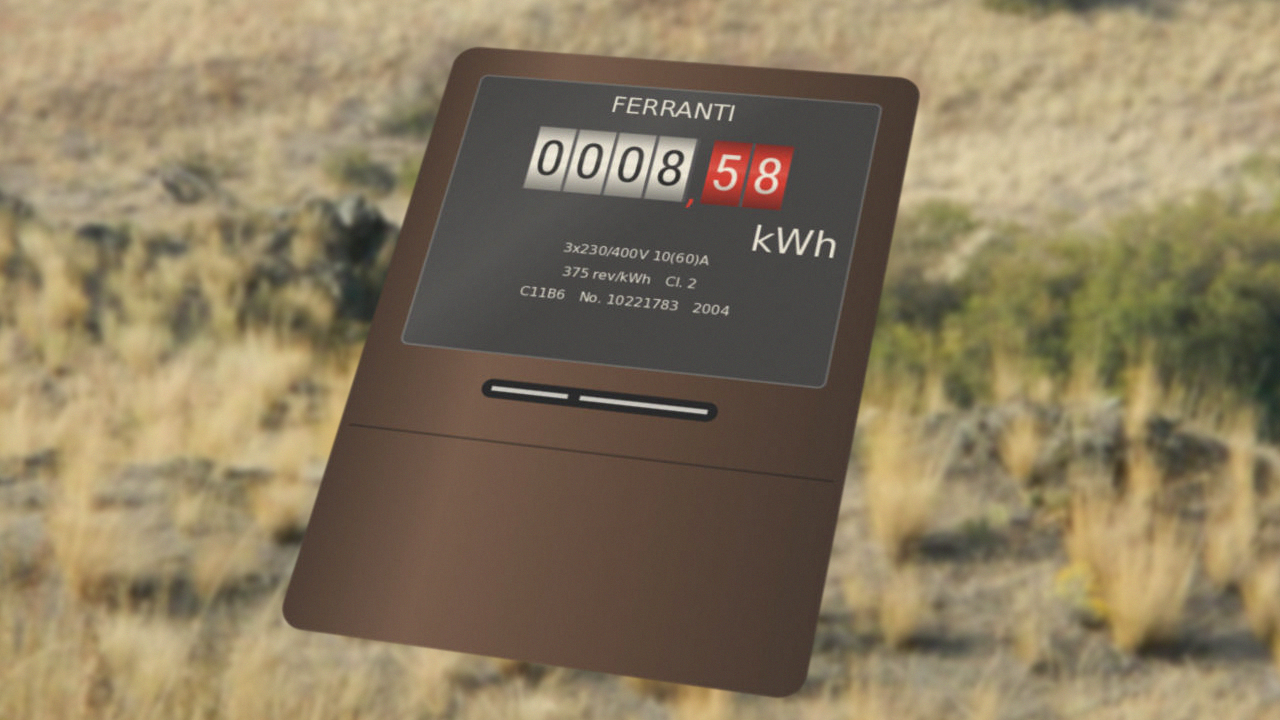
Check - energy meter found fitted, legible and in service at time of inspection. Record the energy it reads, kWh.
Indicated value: 8.58 kWh
